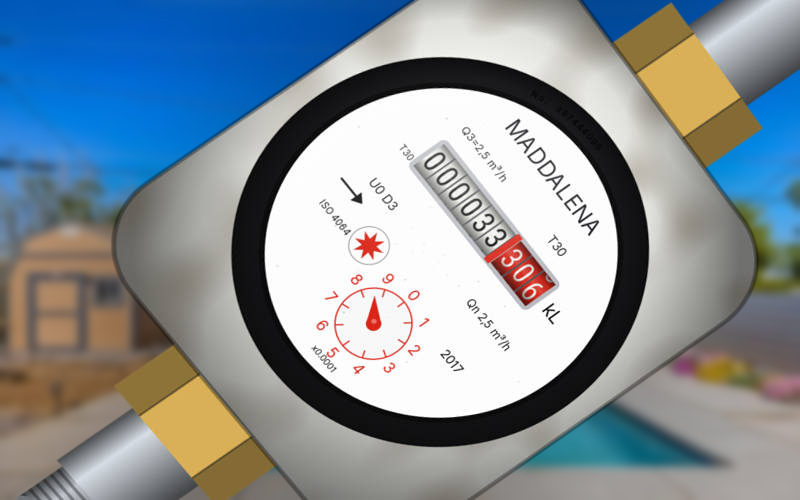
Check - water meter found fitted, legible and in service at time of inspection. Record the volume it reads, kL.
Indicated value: 33.3058 kL
